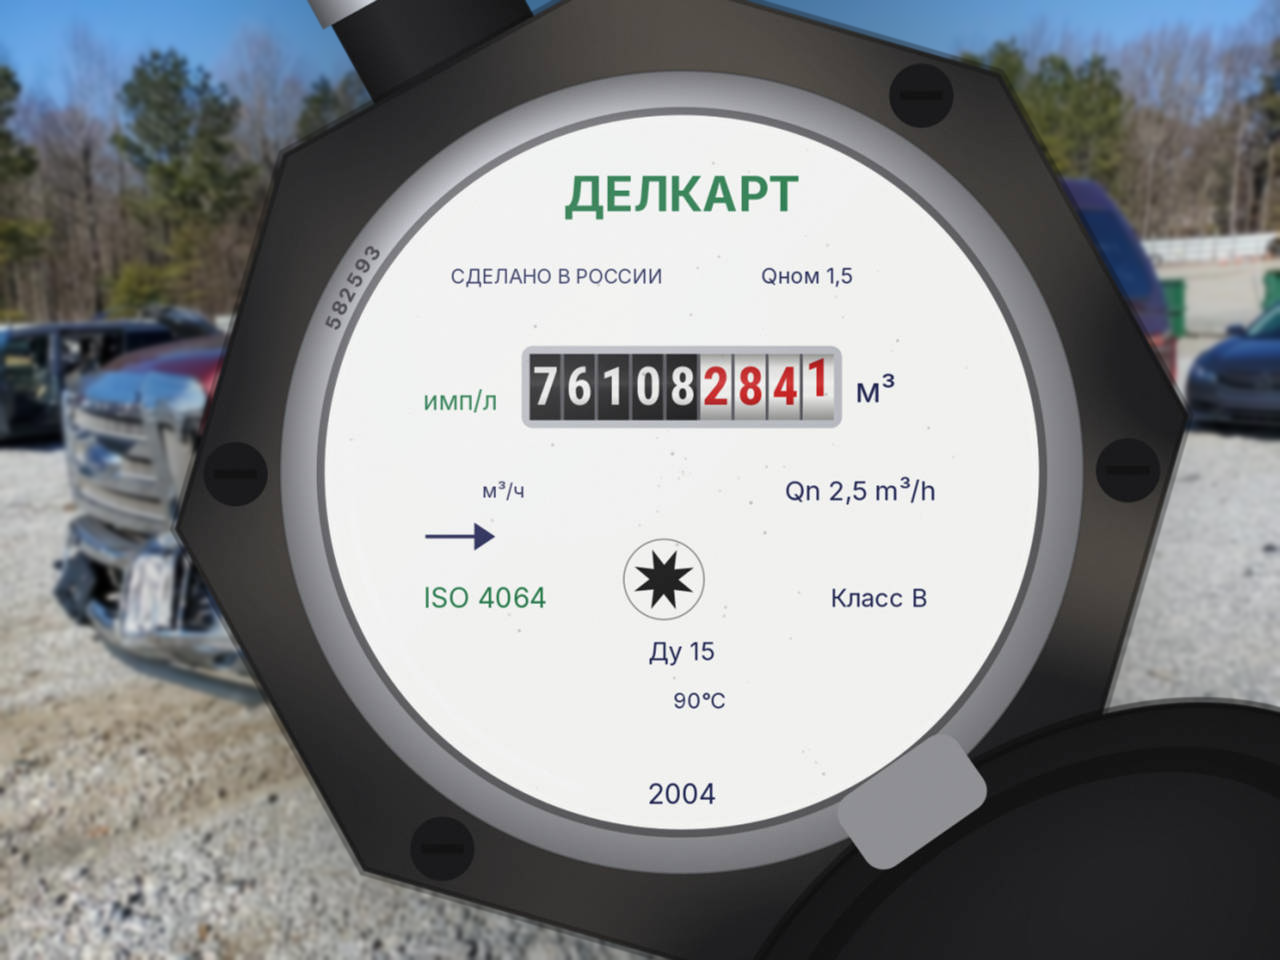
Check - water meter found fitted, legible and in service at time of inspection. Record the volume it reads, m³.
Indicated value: 76108.2841 m³
